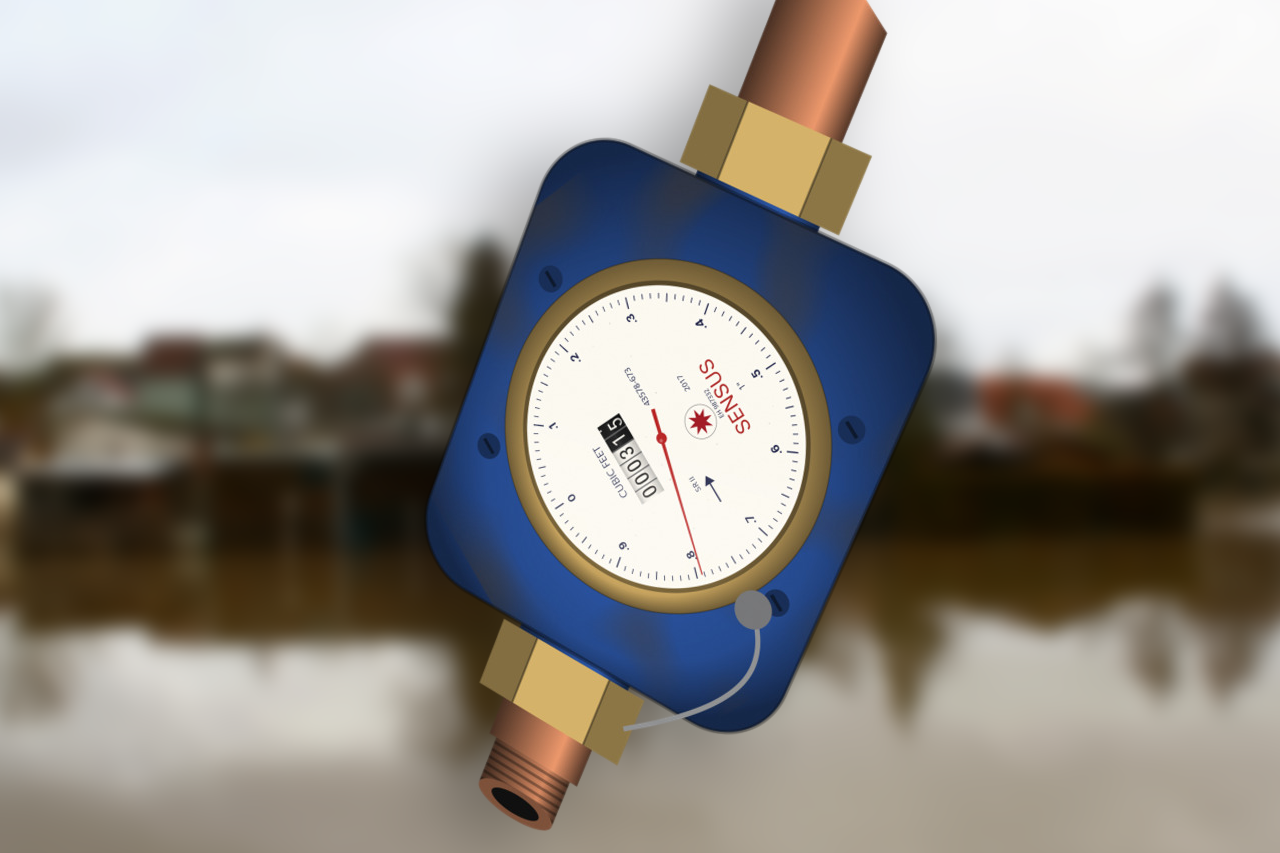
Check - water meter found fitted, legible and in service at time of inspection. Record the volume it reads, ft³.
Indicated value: 314.79 ft³
